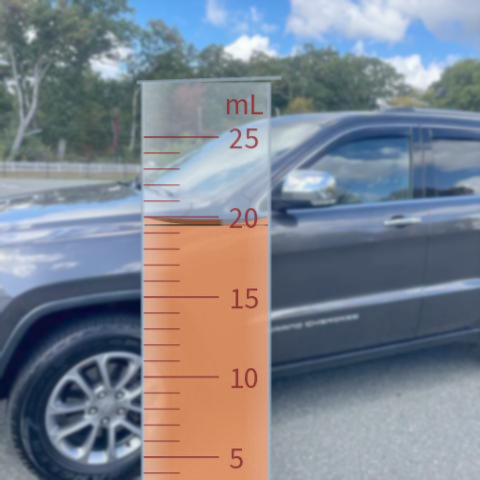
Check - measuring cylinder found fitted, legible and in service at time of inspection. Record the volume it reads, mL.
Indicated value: 19.5 mL
